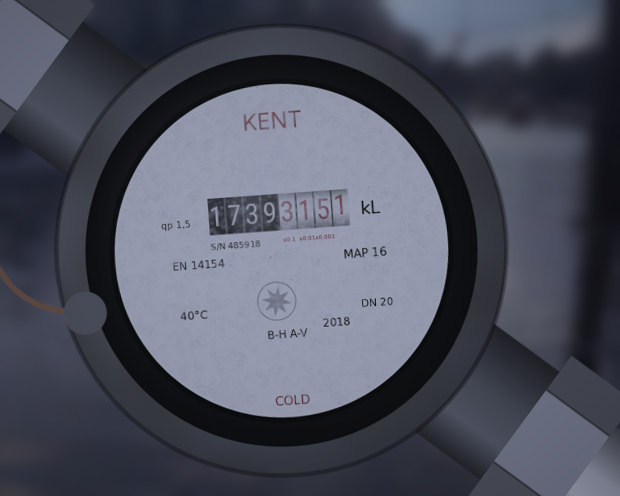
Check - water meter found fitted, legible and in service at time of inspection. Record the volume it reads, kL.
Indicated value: 1739.3151 kL
